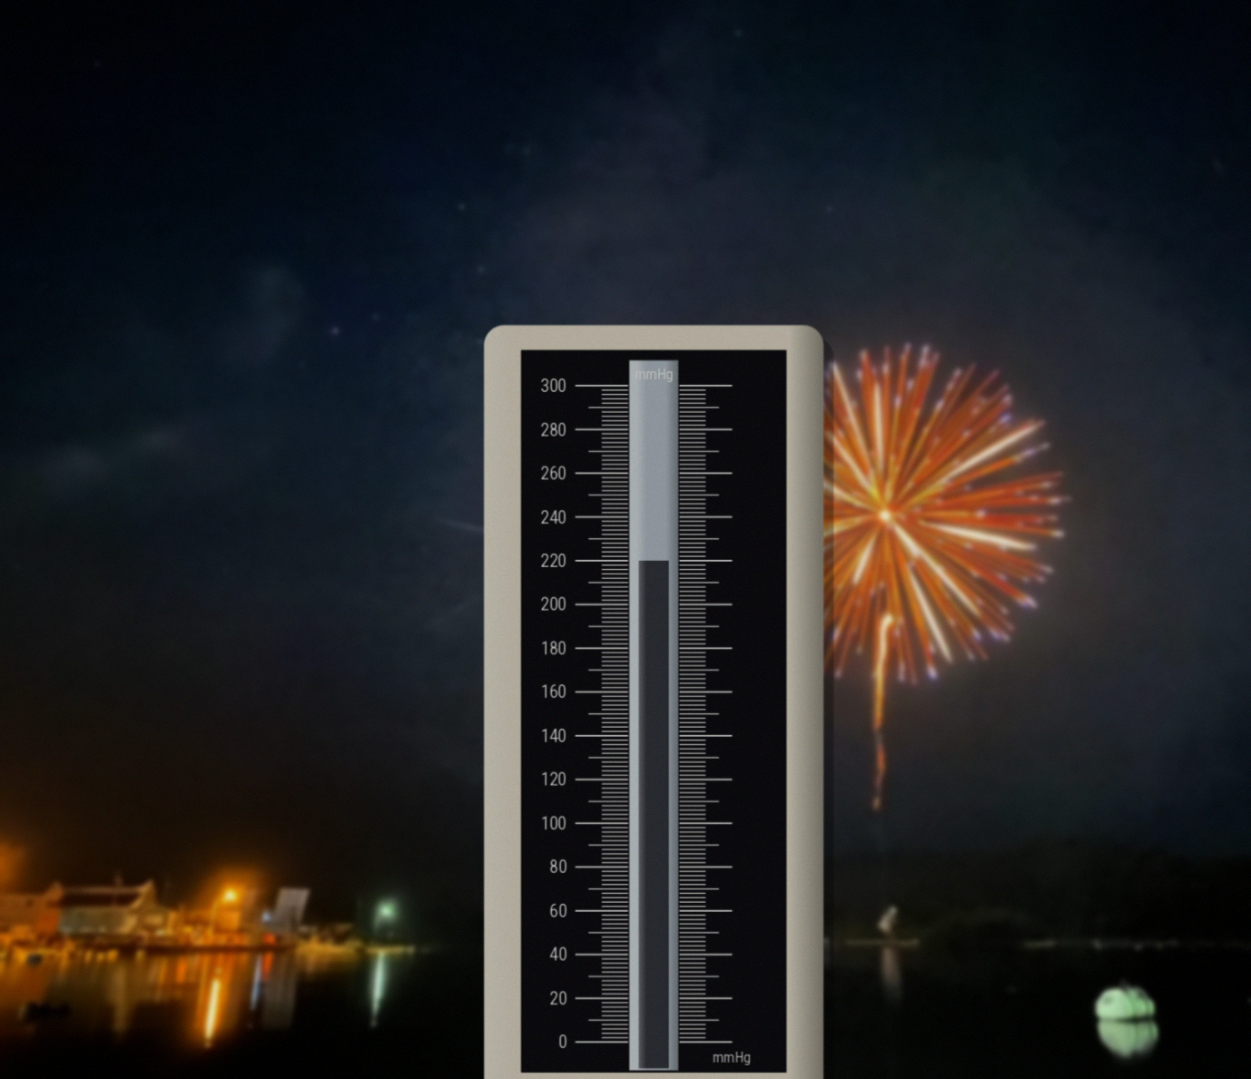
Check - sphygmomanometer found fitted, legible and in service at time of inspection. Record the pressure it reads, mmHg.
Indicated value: 220 mmHg
